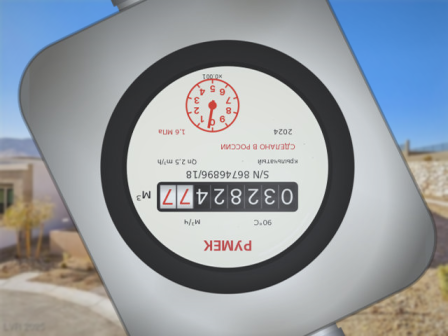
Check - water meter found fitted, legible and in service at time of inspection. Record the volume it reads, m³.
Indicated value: 32824.770 m³
